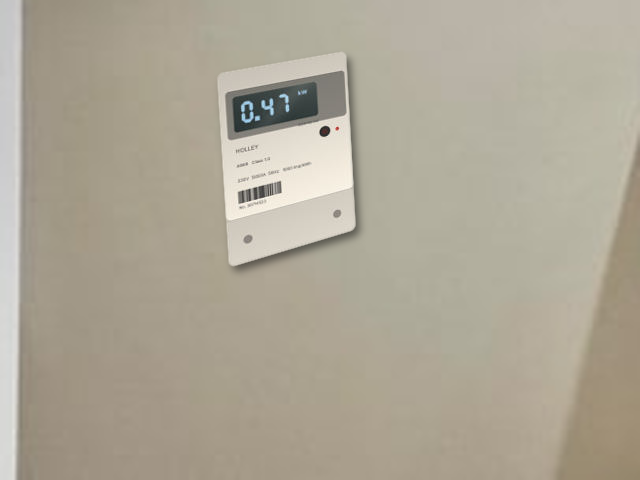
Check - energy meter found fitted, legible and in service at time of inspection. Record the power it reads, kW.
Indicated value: 0.47 kW
